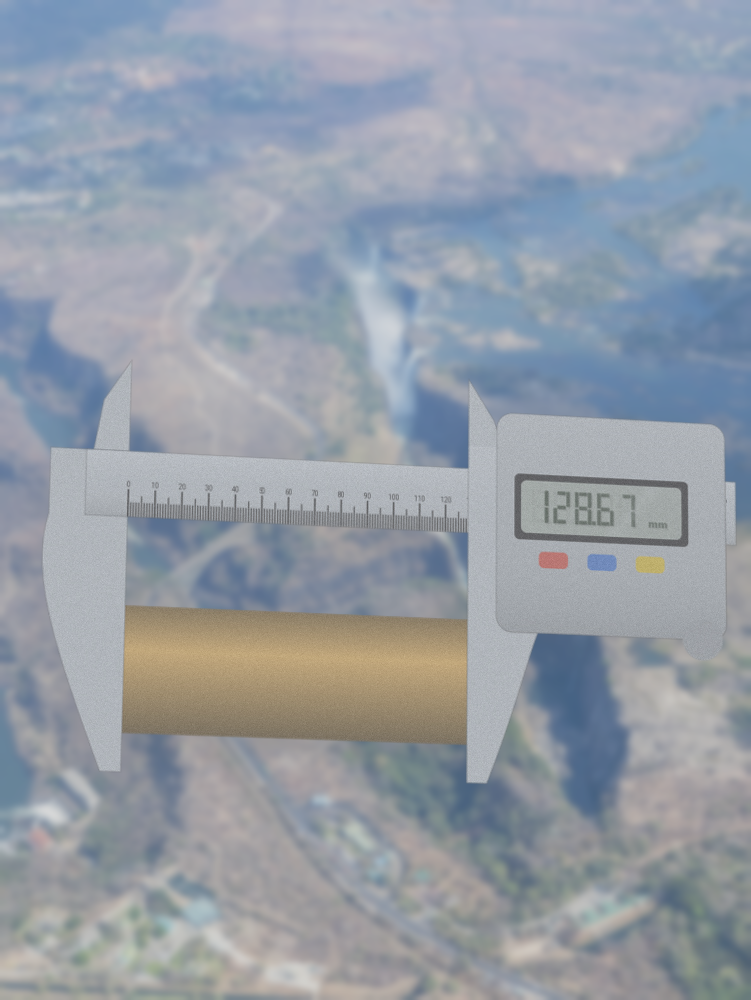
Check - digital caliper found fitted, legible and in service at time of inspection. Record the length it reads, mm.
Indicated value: 128.67 mm
